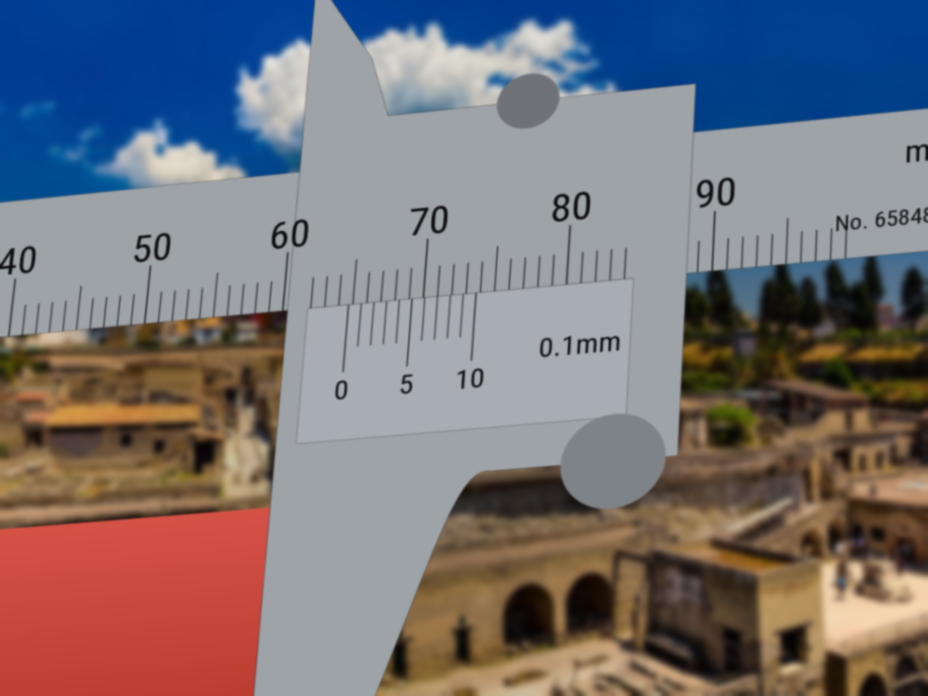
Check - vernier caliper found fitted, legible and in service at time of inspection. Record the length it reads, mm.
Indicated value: 64.7 mm
